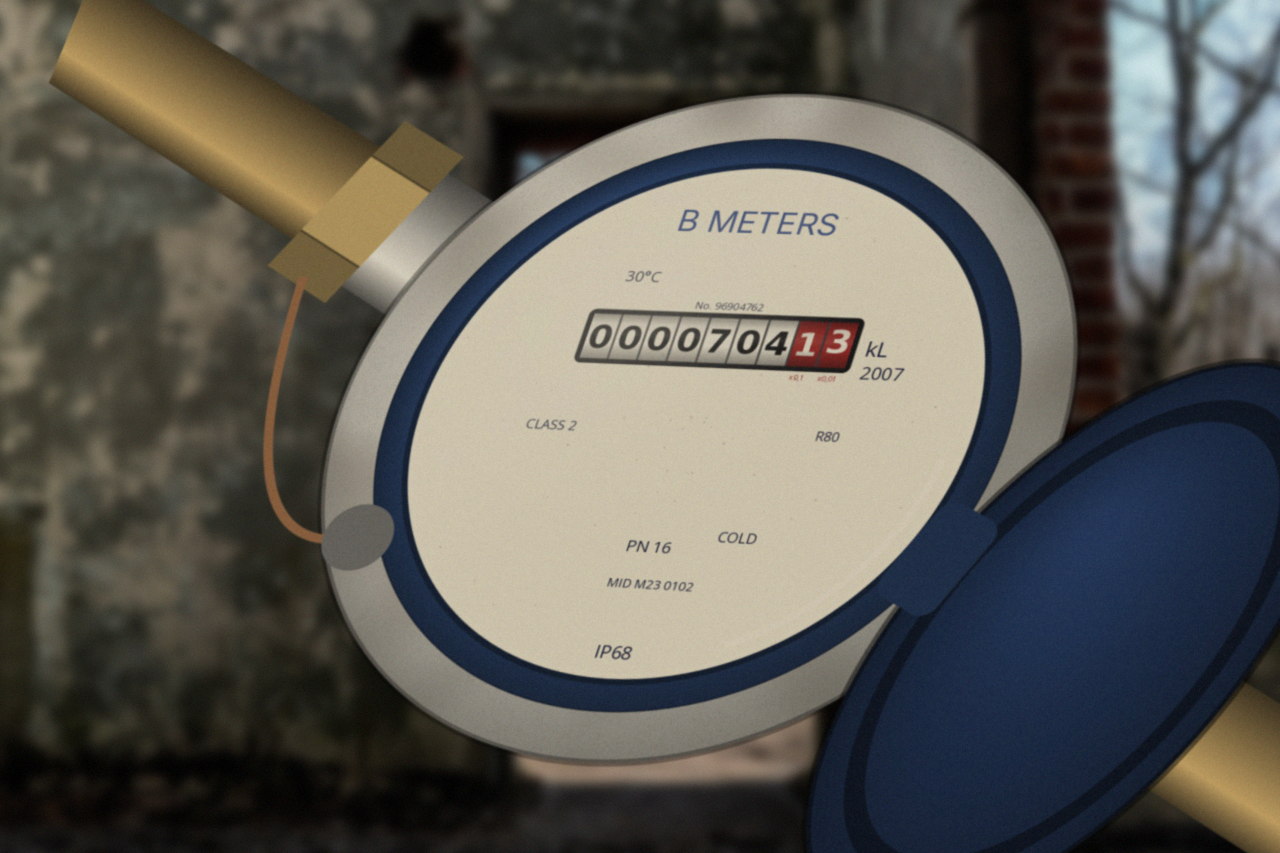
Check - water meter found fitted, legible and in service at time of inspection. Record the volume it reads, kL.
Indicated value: 704.13 kL
